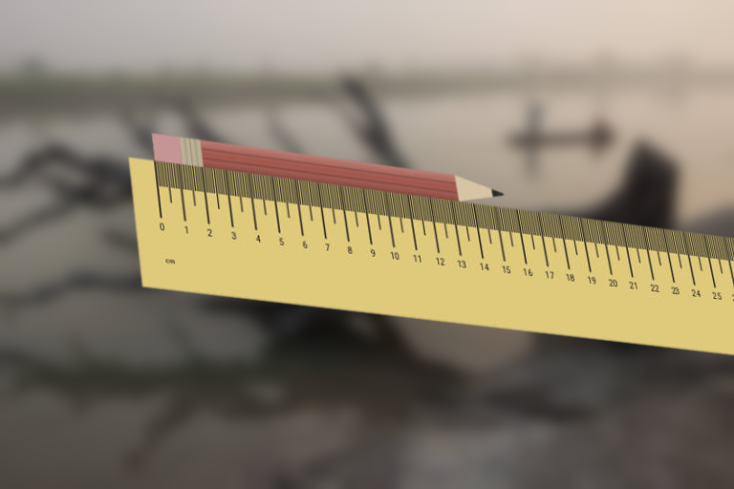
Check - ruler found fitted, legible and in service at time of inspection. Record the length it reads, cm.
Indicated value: 15.5 cm
